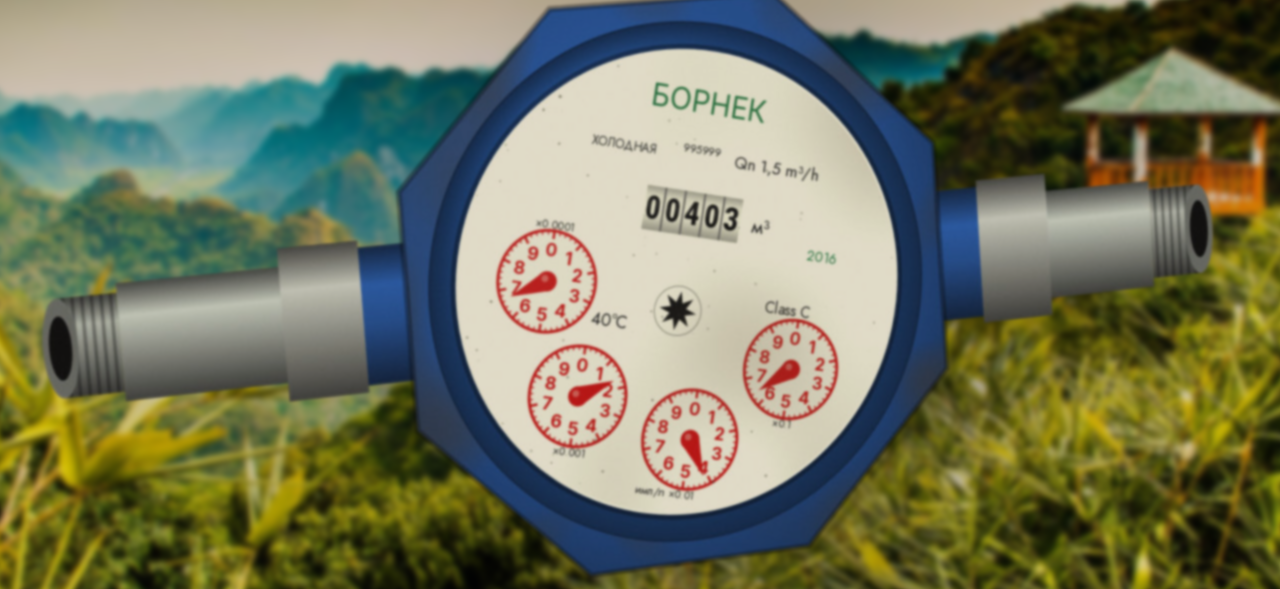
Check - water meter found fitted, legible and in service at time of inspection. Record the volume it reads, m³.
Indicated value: 403.6416 m³
